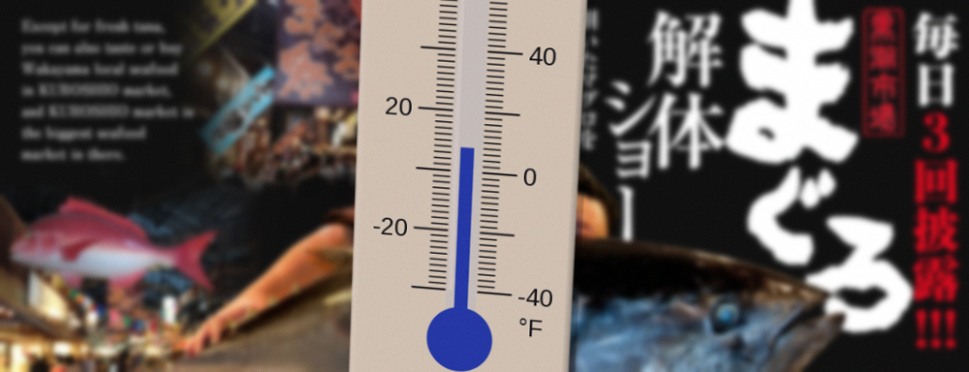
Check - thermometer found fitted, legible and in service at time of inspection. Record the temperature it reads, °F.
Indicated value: 8 °F
